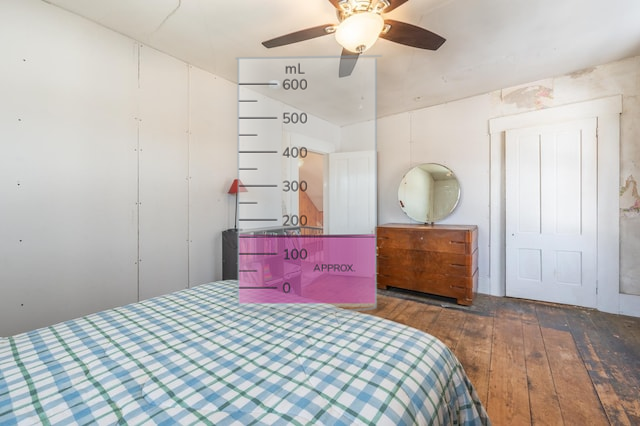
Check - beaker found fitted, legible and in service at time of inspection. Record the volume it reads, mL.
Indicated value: 150 mL
